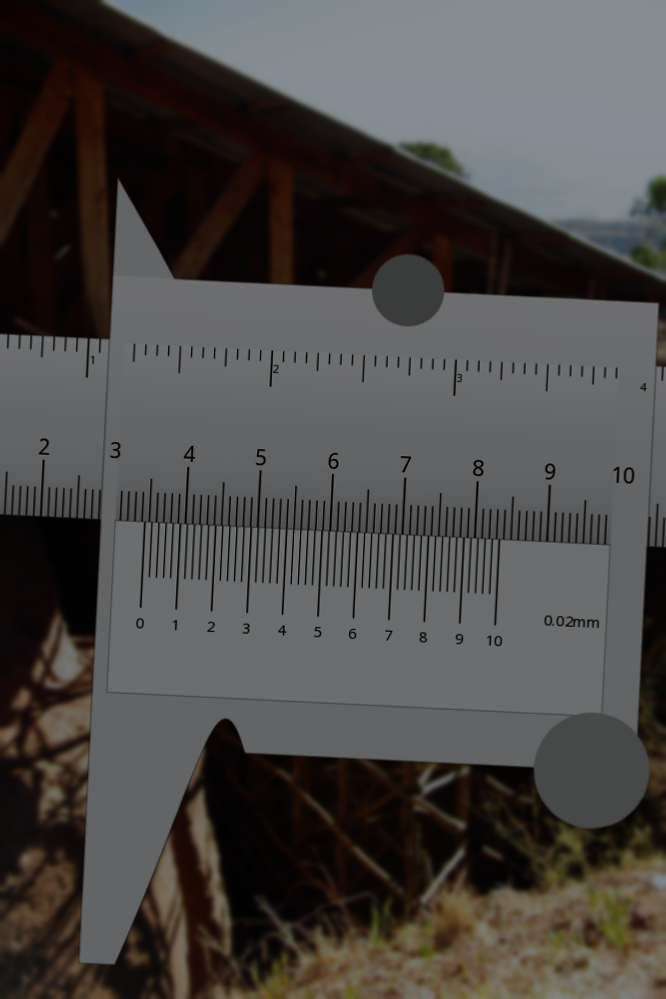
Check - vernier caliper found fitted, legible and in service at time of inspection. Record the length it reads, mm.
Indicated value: 34.4 mm
